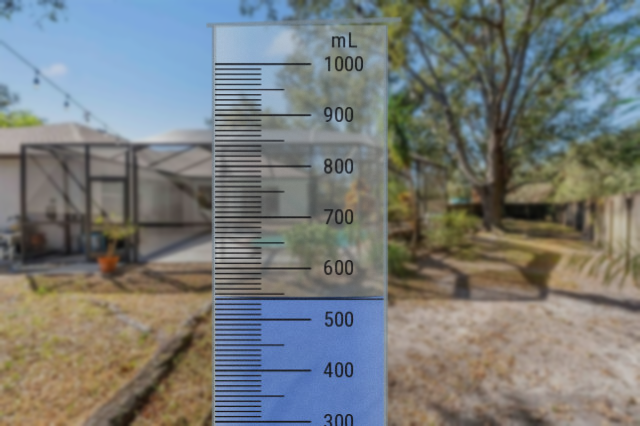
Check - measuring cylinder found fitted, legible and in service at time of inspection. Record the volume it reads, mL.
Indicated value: 540 mL
